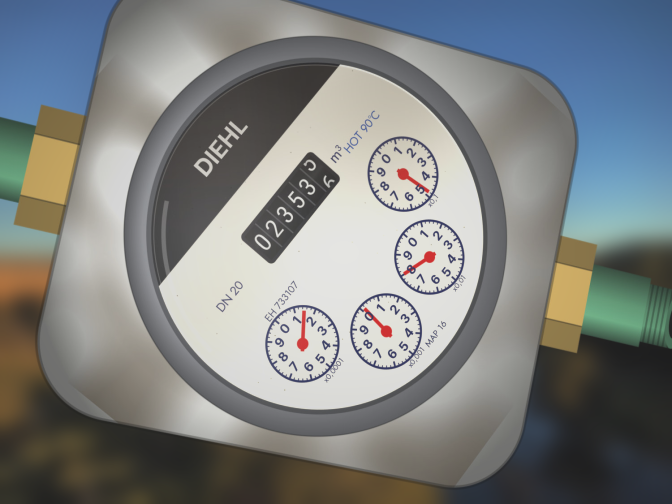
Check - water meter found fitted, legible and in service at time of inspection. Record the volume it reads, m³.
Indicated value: 23535.4801 m³
